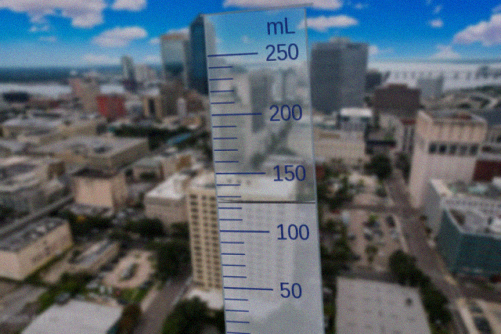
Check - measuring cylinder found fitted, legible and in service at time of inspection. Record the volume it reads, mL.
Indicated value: 125 mL
